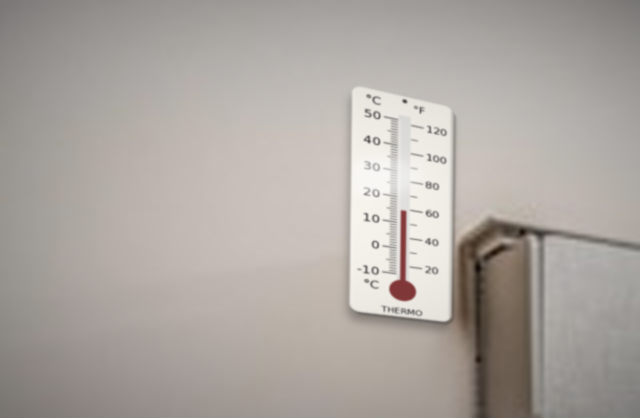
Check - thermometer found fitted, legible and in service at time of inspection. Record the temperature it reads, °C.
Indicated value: 15 °C
